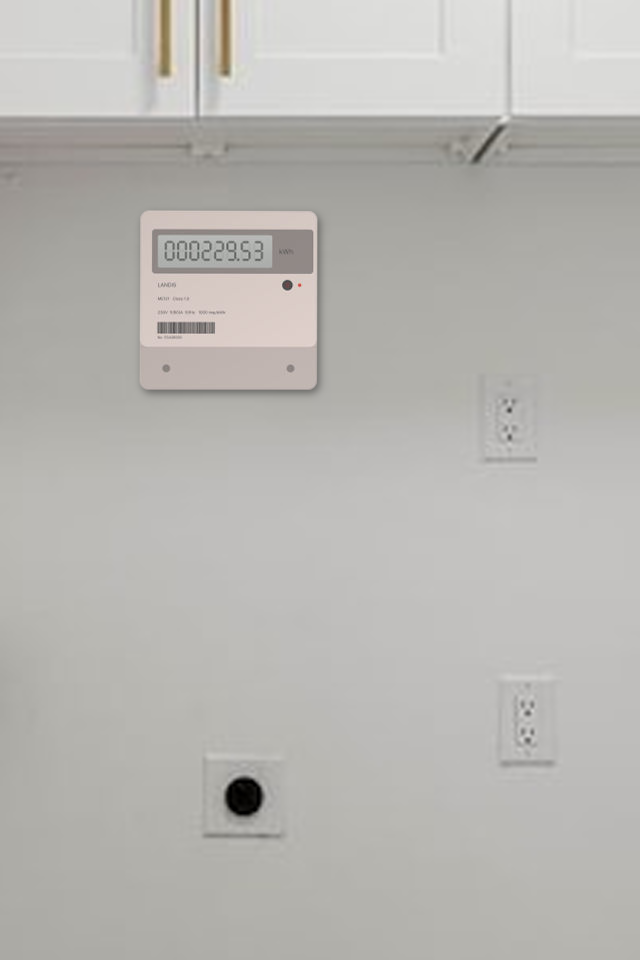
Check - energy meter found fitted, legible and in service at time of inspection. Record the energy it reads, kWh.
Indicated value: 229.53 kWh
